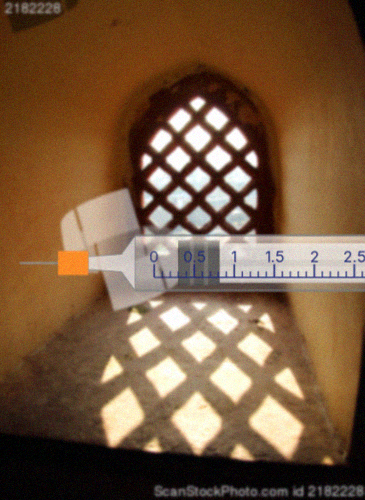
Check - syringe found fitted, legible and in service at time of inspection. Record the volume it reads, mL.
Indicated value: 0.3 mL
